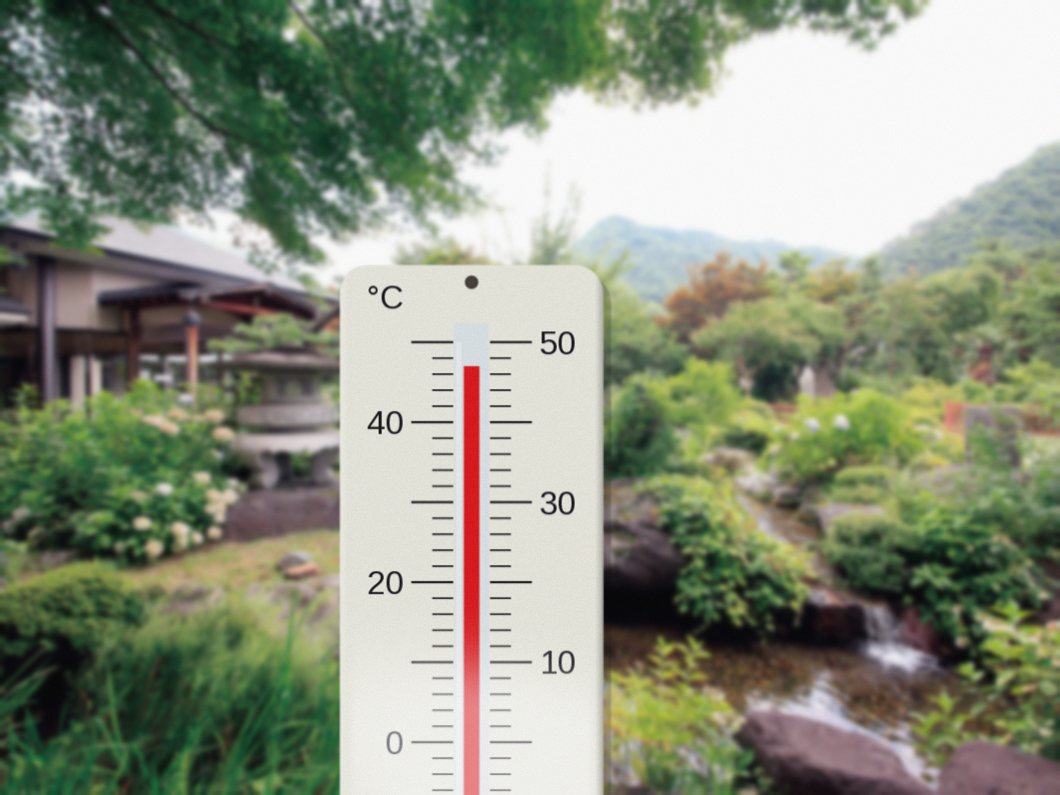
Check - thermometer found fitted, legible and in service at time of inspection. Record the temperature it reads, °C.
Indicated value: 47 °C
